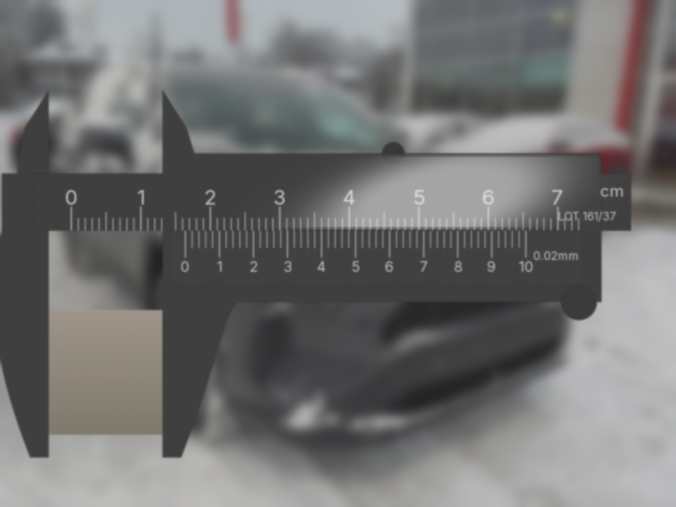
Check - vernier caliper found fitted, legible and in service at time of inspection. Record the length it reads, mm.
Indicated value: 16.4 mm
